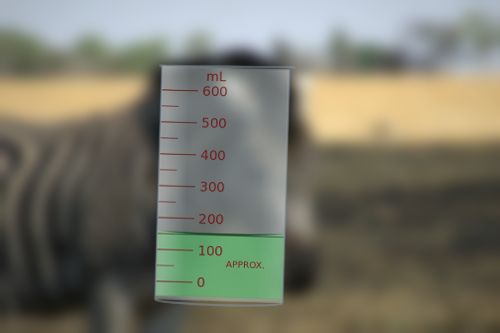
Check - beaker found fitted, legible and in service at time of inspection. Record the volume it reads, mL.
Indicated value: 150 mL
